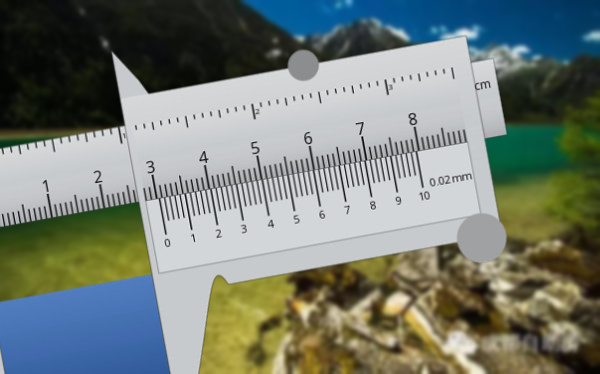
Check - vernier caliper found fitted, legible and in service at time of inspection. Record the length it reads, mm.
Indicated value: 30.5 mm
